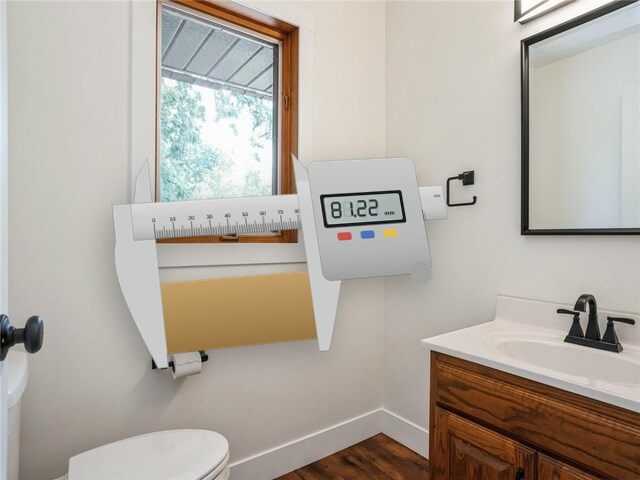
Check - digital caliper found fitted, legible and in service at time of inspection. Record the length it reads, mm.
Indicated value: 81.22 mm
